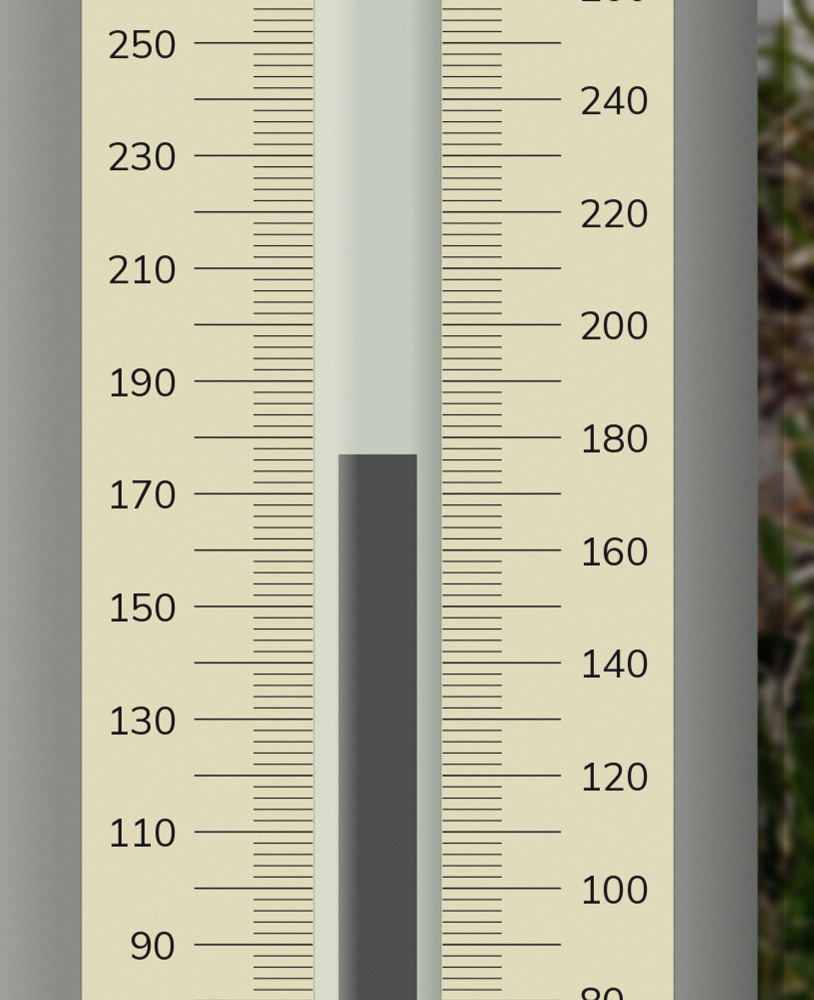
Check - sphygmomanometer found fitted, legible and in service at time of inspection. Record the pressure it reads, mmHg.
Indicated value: 177 mmHg
